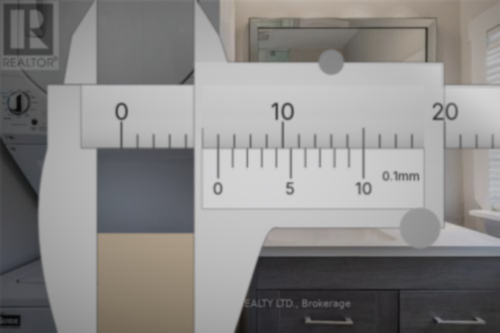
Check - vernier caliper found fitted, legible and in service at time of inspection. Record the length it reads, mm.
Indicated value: 6.0 mm
